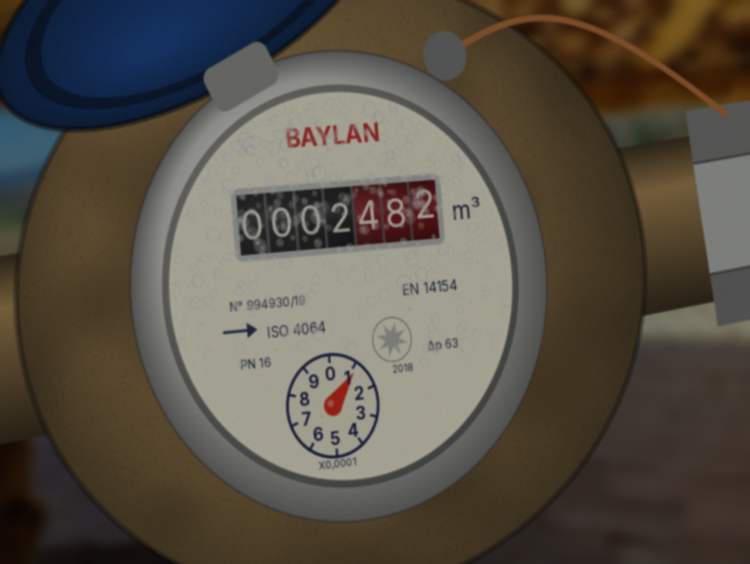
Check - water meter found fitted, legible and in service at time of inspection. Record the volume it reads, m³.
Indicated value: 2.4821 m³
